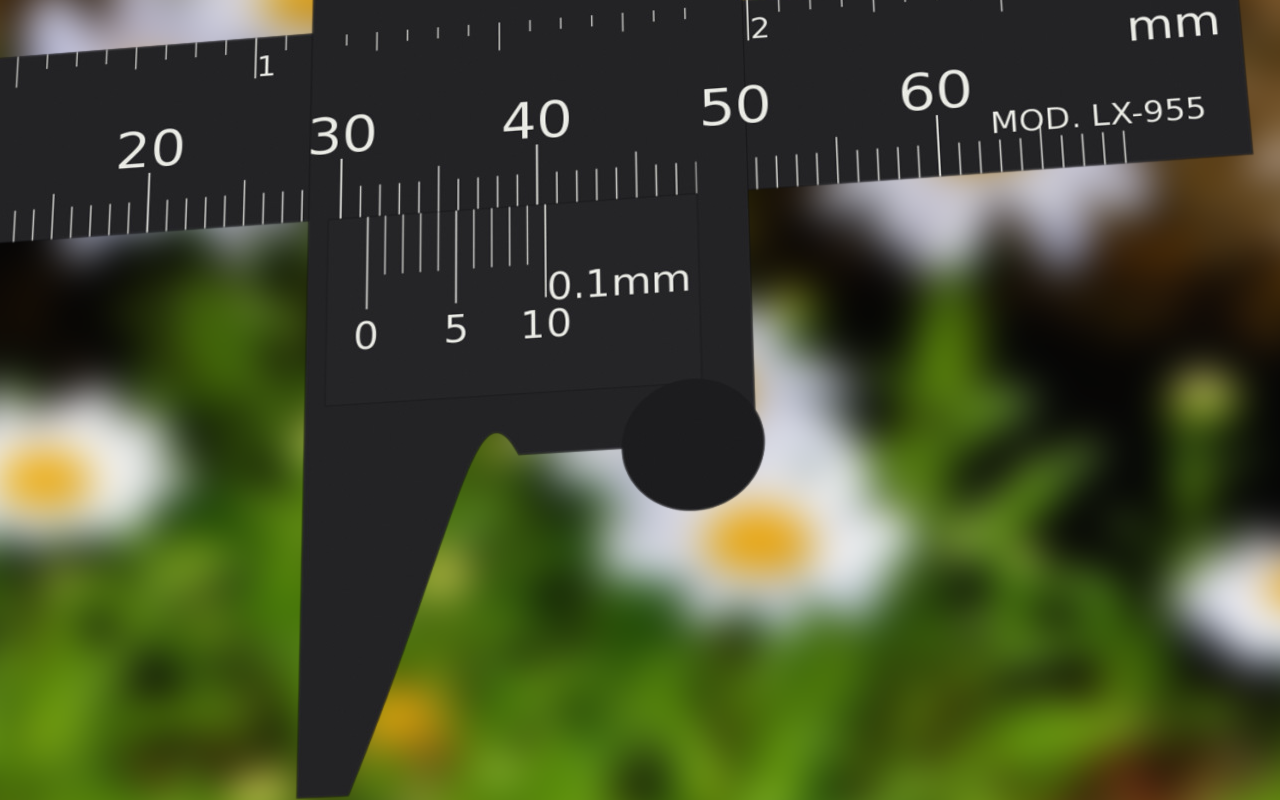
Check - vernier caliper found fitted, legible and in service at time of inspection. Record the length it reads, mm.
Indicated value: 31.4 mm
